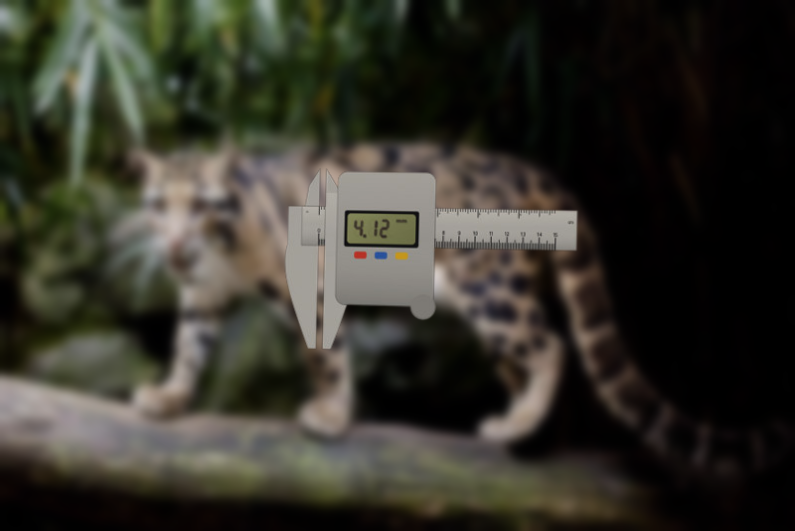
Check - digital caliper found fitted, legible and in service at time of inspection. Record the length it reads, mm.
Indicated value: 4.12 mm
